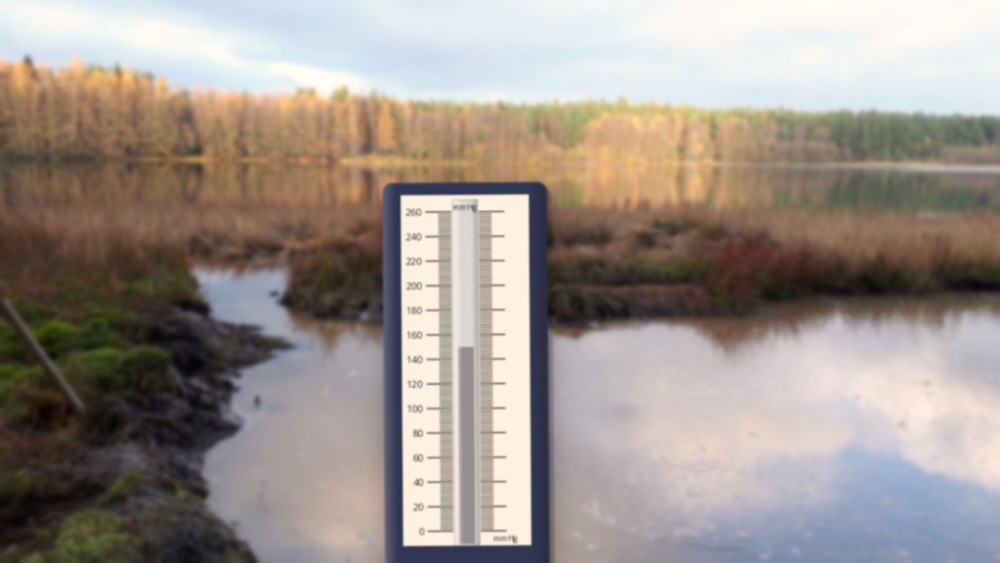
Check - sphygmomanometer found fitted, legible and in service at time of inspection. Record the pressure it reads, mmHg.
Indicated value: 150 mmHg
